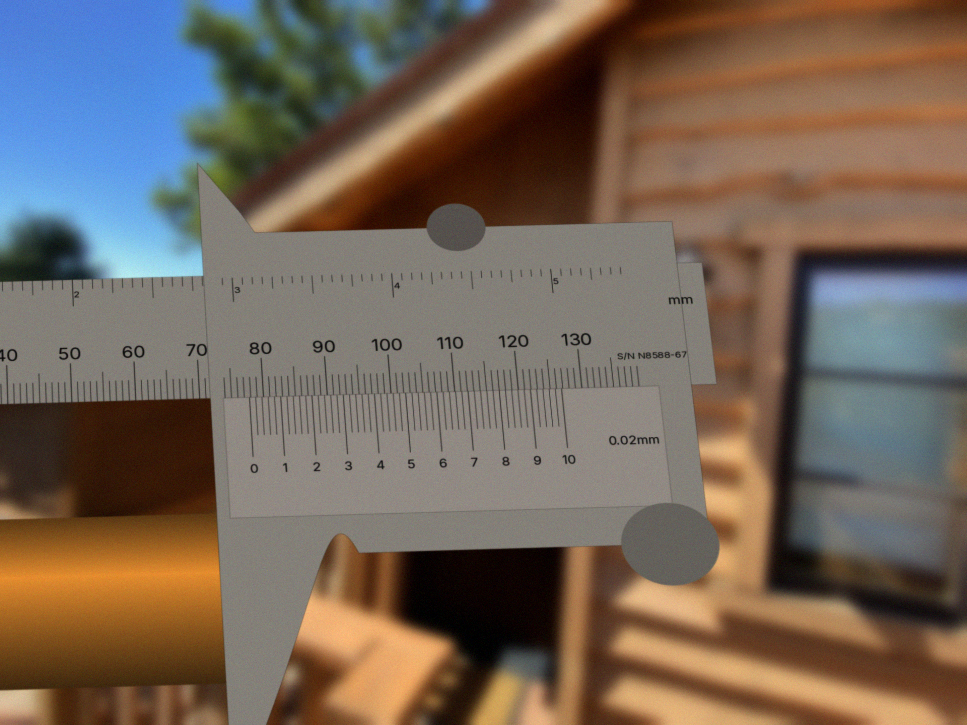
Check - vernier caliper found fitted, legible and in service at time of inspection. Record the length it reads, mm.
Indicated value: 77.8 mm
